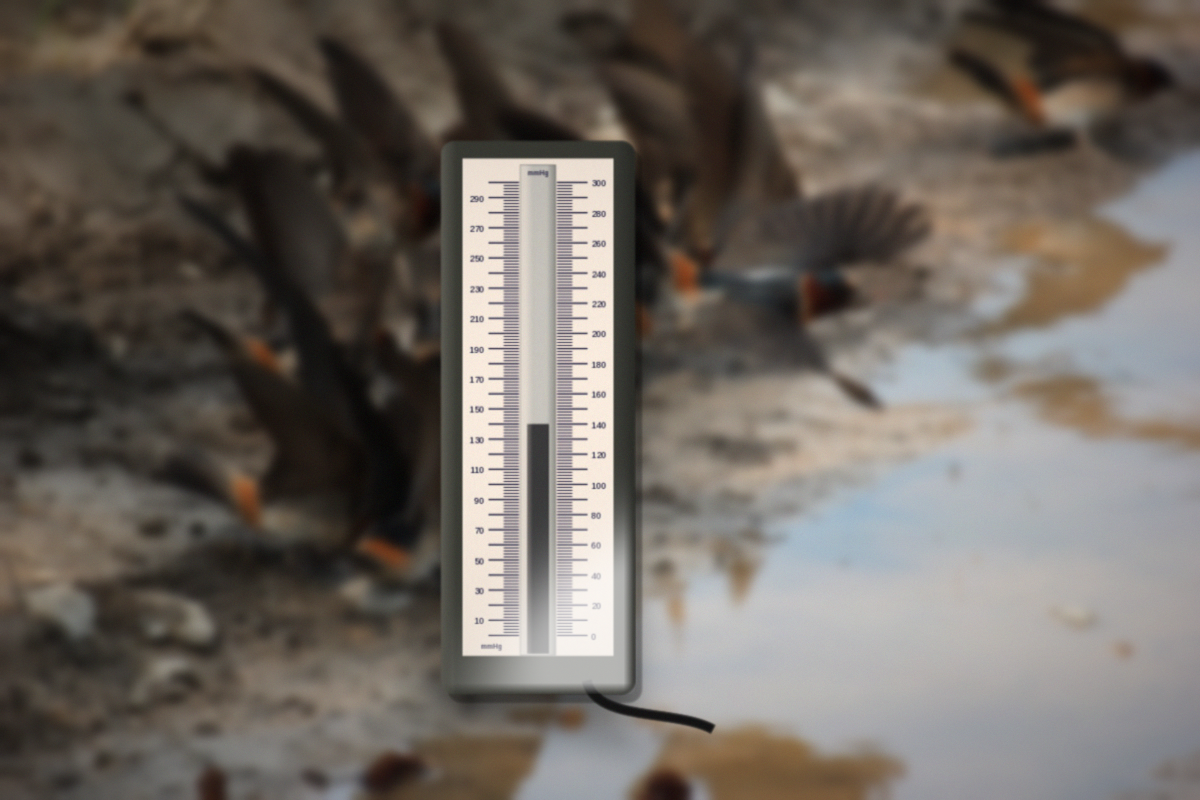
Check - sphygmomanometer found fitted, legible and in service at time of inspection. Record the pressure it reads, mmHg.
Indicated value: 140 mmHg
